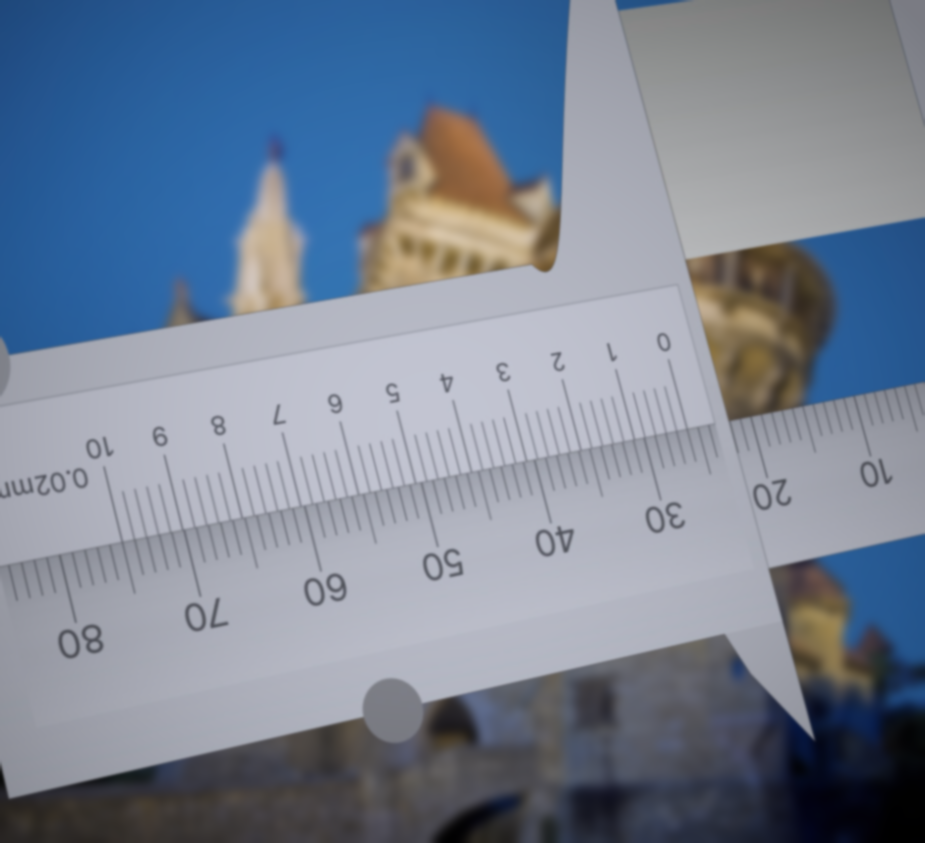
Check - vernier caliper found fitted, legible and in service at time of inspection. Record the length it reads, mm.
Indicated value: 26.0 mm
